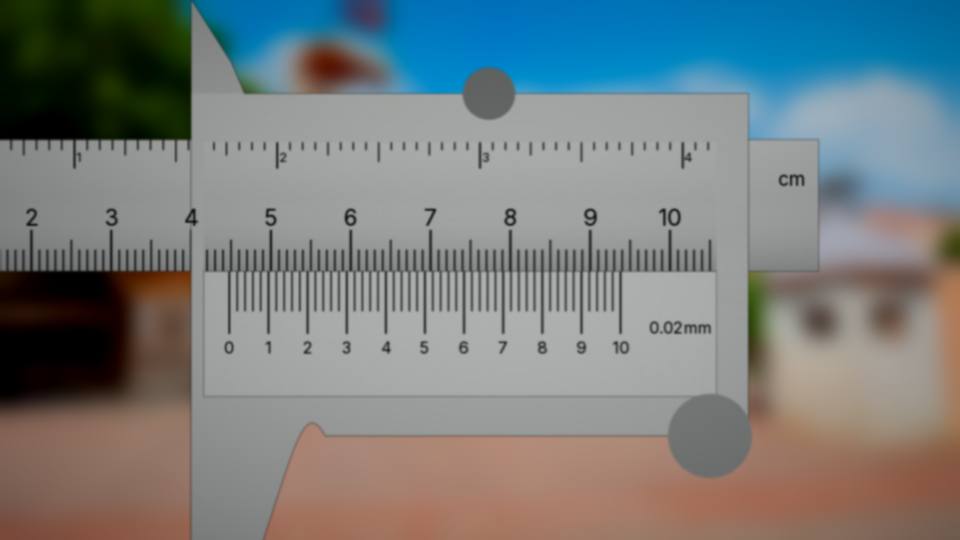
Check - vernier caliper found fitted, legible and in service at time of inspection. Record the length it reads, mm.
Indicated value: 44.8 mm
